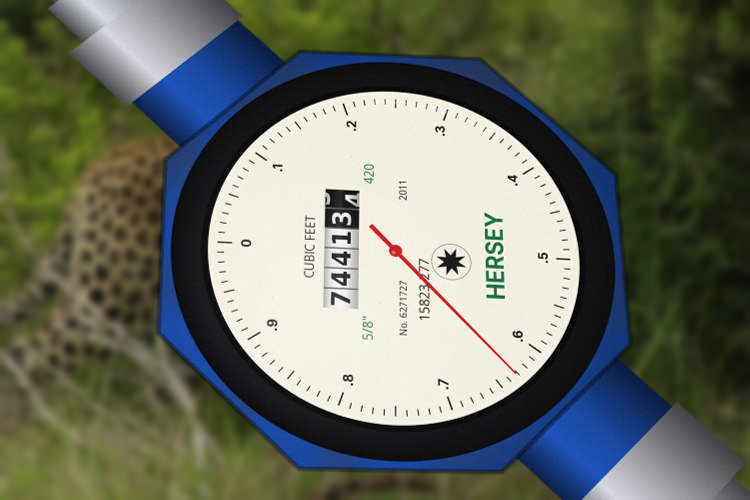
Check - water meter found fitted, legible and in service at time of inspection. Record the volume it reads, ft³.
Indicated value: 744133.63 ft³
